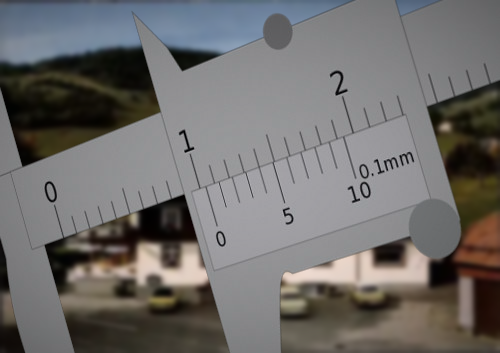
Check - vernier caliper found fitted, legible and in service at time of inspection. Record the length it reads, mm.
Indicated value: 10.4 mm
